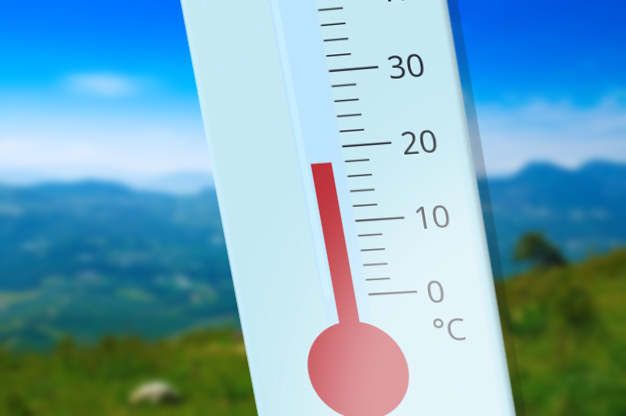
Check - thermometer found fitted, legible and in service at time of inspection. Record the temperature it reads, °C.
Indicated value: 18 °C
